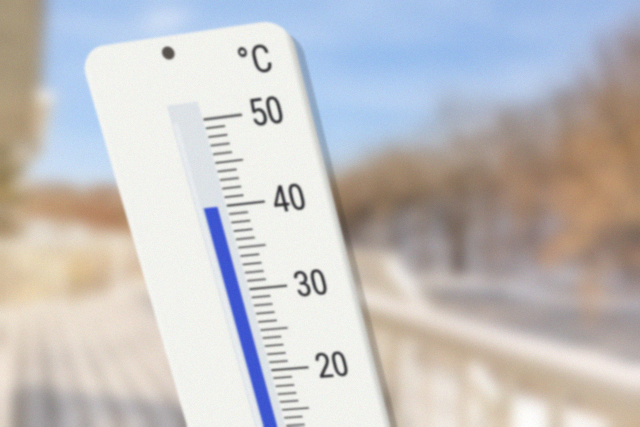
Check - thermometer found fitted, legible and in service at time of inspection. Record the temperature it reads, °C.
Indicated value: 40 °C
